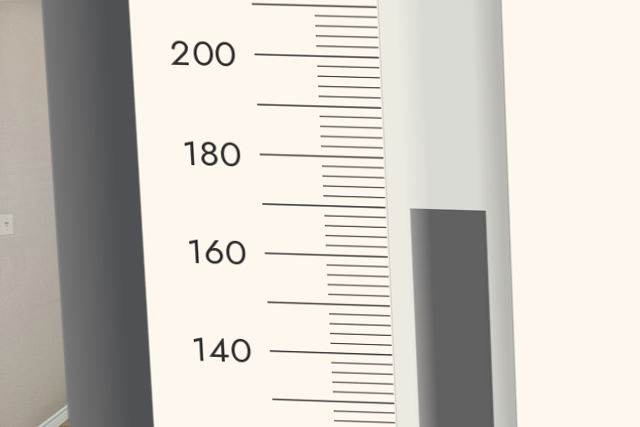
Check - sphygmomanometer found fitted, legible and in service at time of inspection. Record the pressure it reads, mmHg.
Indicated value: 170 mmHg
